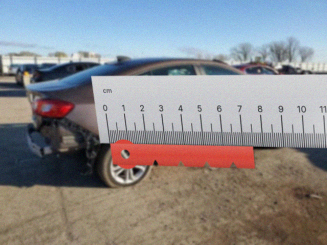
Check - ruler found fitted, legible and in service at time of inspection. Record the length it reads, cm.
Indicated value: 7.5 cm
